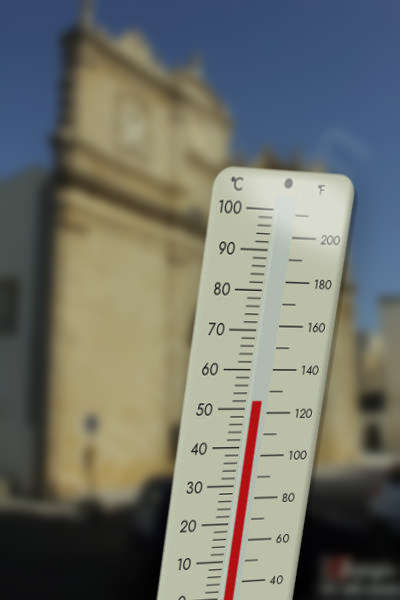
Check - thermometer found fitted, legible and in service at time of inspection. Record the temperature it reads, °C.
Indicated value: 52 °C
